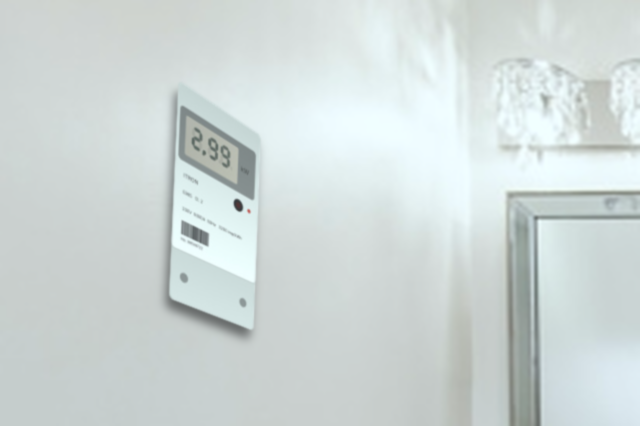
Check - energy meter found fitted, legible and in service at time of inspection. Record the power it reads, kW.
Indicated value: 2.99 kW
